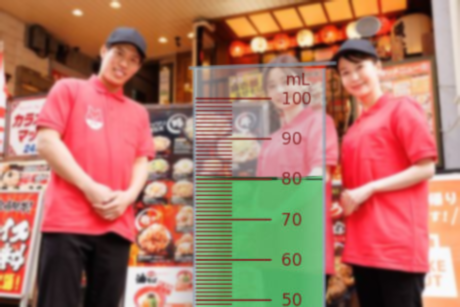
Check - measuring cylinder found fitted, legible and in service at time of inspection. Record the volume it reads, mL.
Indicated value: 80 mL
